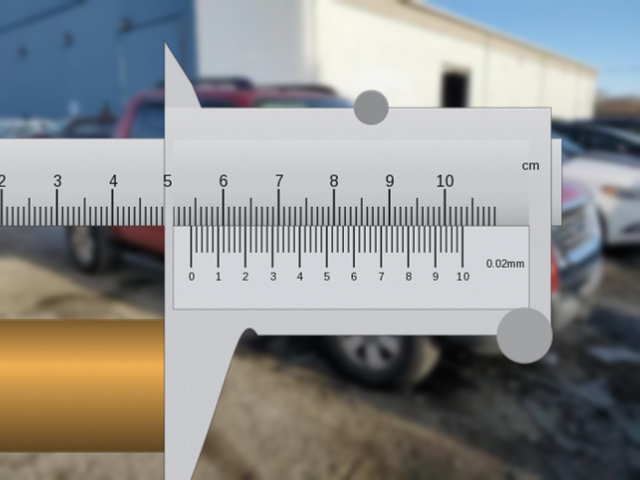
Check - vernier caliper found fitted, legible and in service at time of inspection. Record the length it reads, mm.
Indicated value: 54.2 mm
